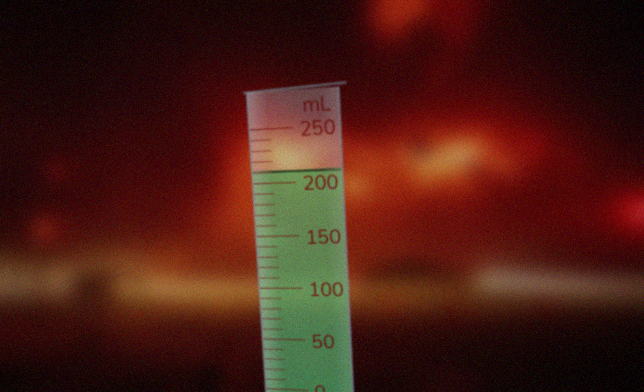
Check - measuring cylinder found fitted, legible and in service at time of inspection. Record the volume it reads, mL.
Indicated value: 210 mL
